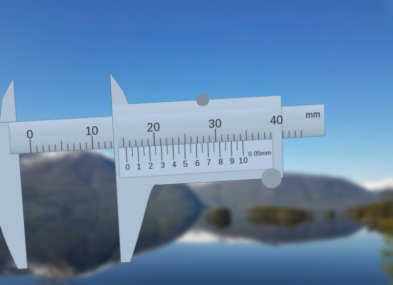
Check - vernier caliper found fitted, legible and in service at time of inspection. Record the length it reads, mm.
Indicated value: 15.4 mm
